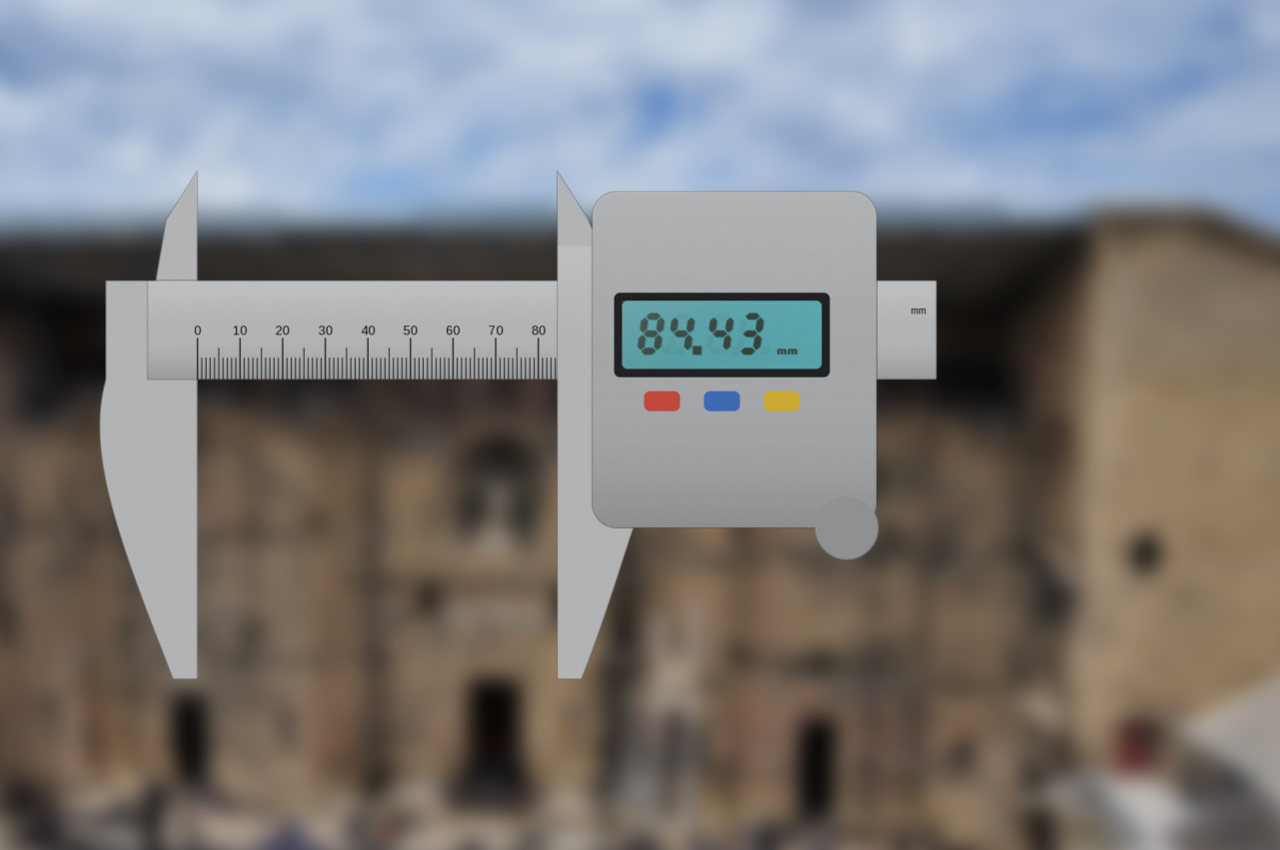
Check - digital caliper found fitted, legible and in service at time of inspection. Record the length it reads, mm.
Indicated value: 84.43 mm
